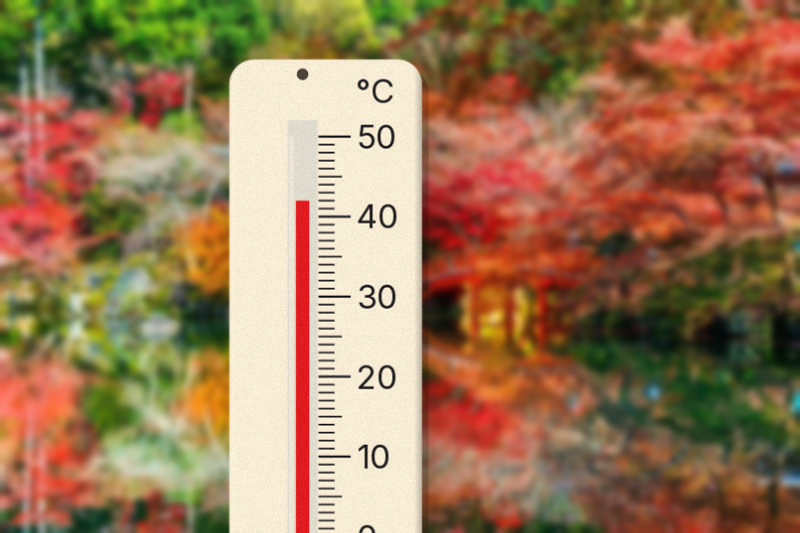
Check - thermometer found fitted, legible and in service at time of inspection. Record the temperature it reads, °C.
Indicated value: 42 °C
